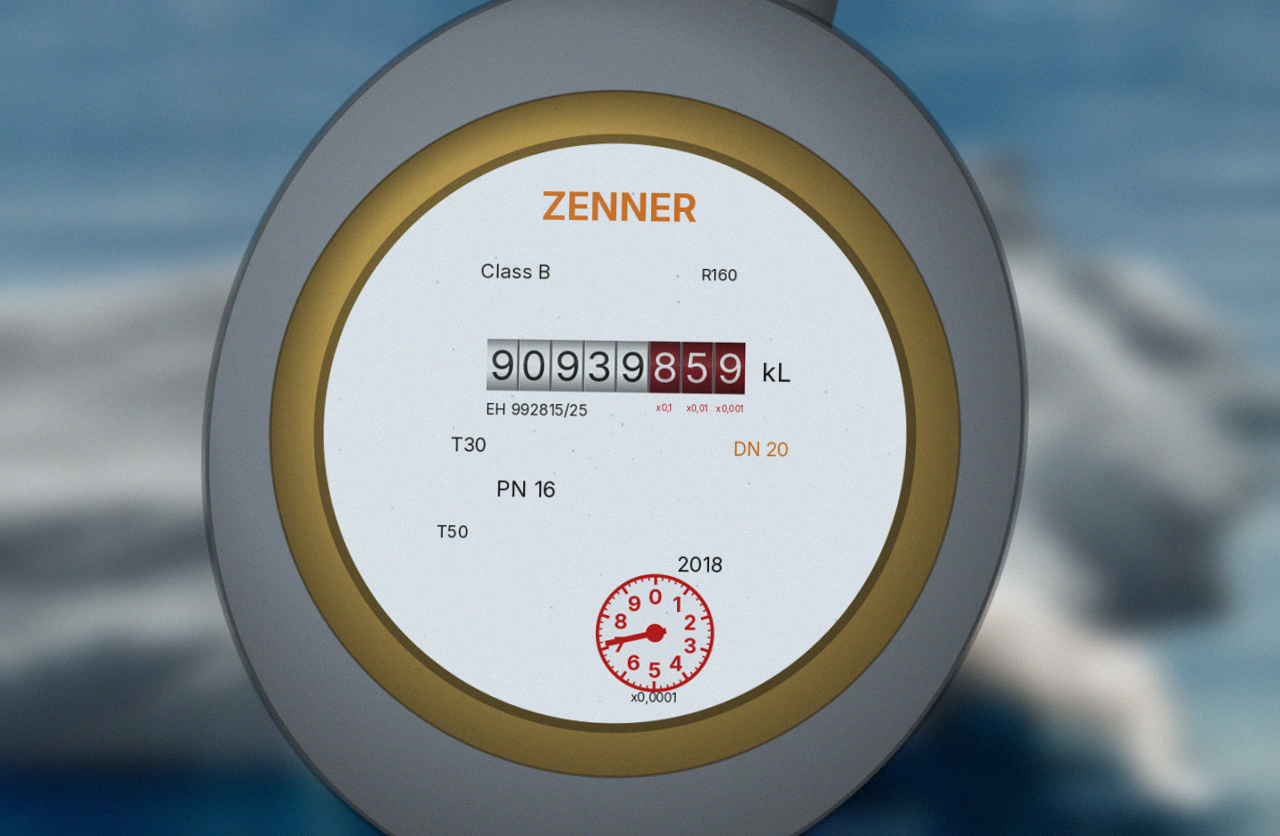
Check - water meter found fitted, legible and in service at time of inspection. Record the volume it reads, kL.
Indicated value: 90939.8597 kL
